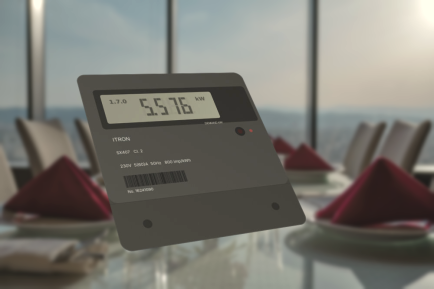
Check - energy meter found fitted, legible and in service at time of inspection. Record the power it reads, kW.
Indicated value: 5.576 kW
